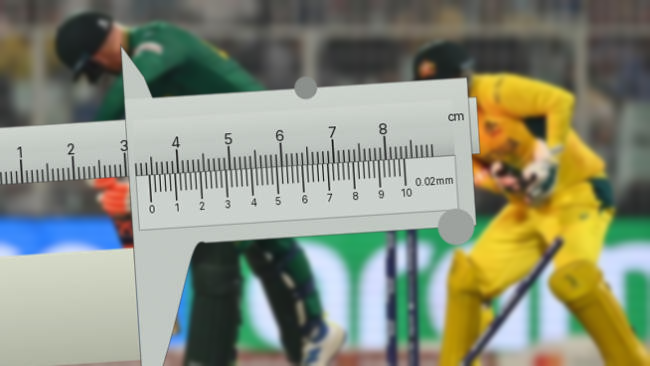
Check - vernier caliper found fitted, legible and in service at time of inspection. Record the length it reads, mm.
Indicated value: 34.5 mm
